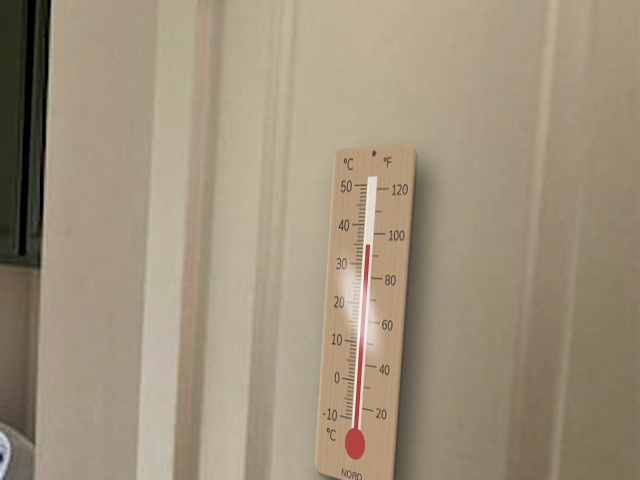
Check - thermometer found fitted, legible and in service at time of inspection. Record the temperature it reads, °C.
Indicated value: 35 °C
